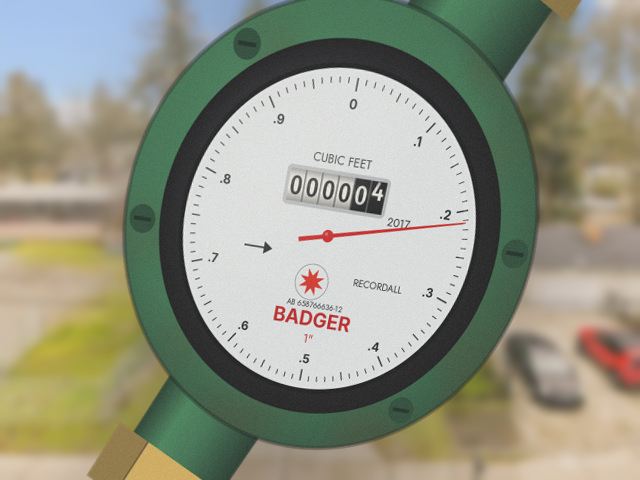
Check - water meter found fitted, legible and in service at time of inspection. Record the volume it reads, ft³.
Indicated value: 4.21 ft³
